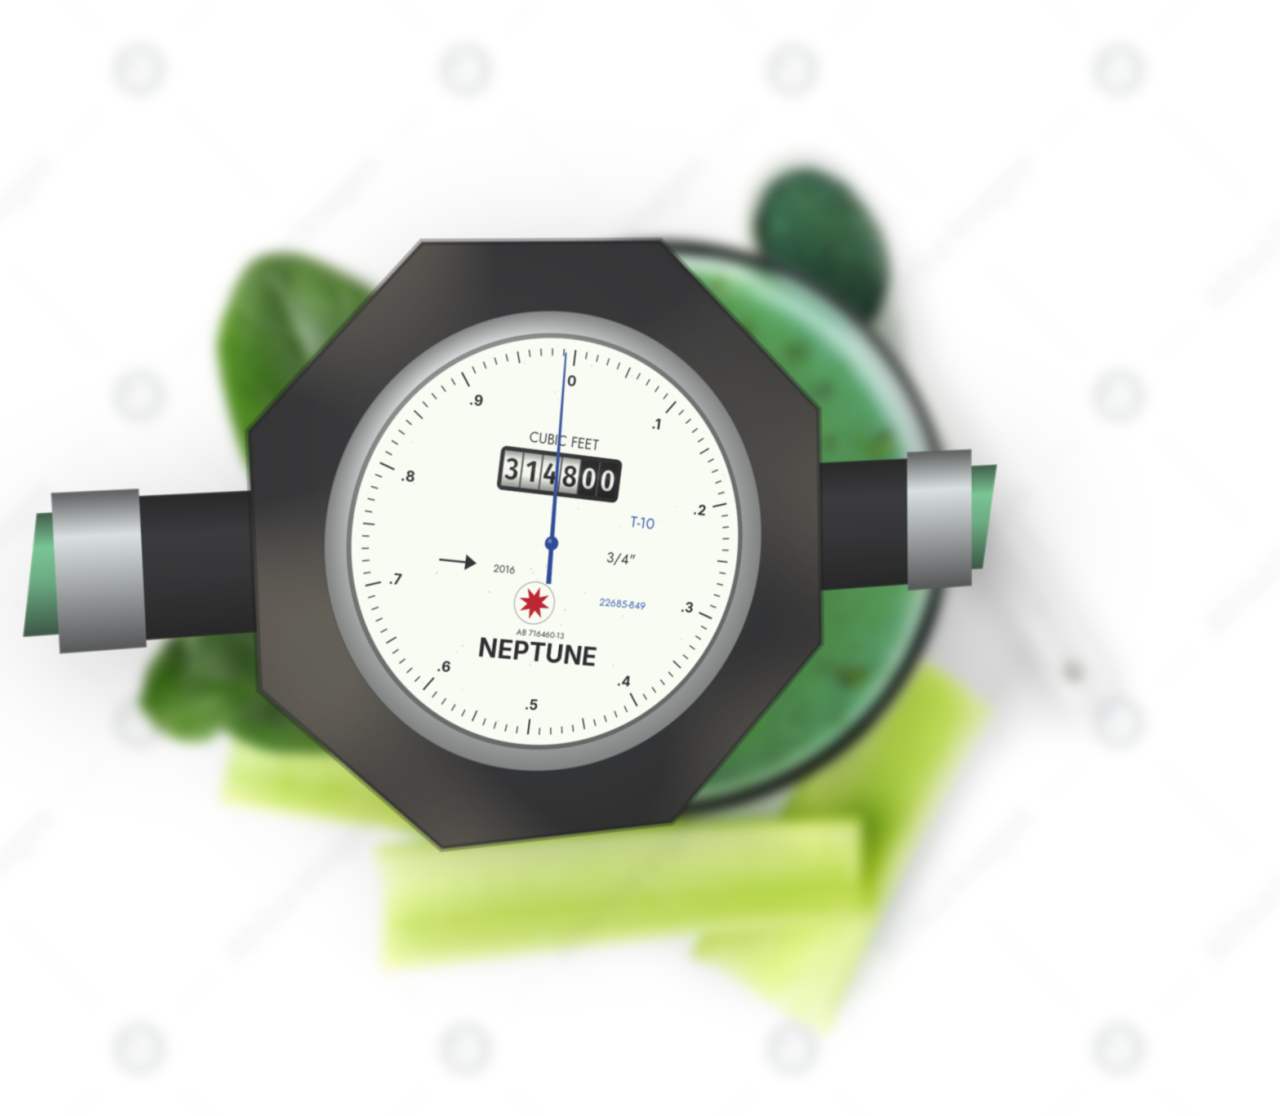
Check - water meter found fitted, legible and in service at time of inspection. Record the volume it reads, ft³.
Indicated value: 314799.99 ft³
